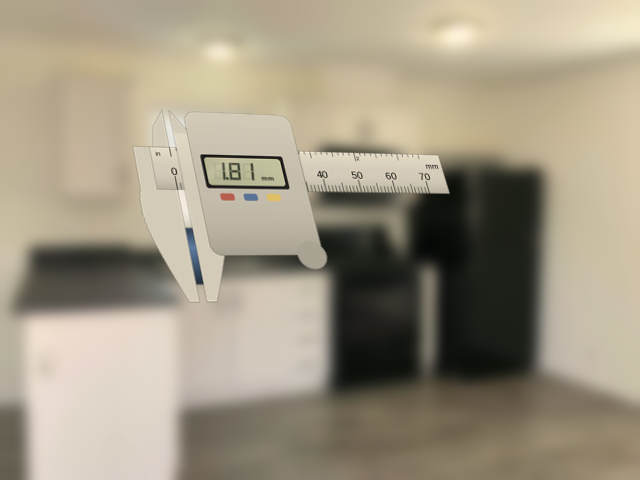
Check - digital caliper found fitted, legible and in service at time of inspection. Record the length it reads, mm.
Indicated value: 1.81 mm
